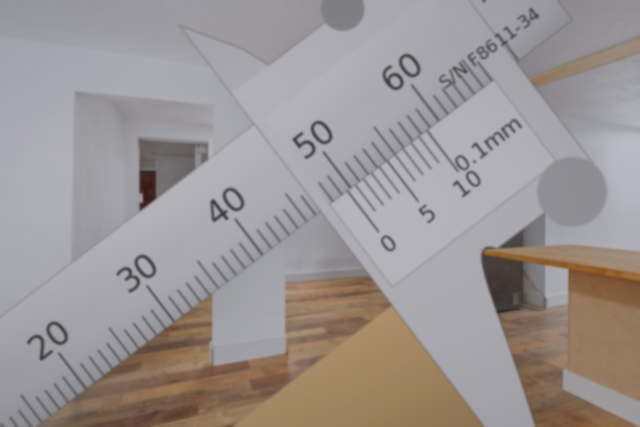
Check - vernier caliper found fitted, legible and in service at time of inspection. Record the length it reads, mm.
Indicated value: 49.6 mm
